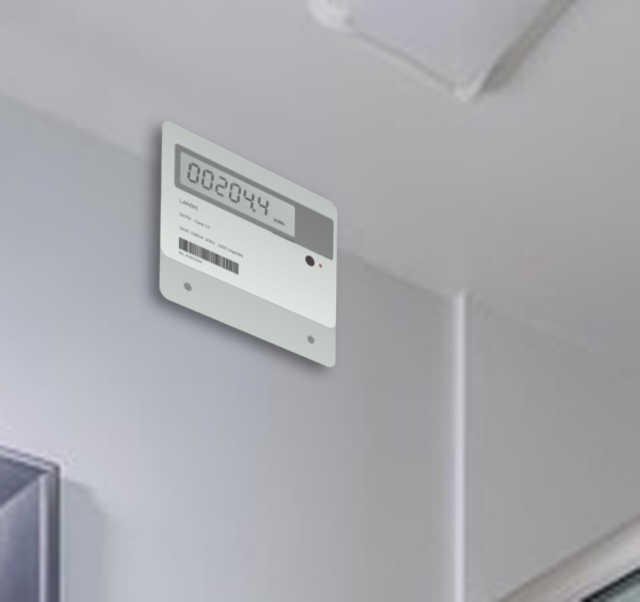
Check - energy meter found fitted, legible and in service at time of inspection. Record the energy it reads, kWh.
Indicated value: 204.4 kWh
